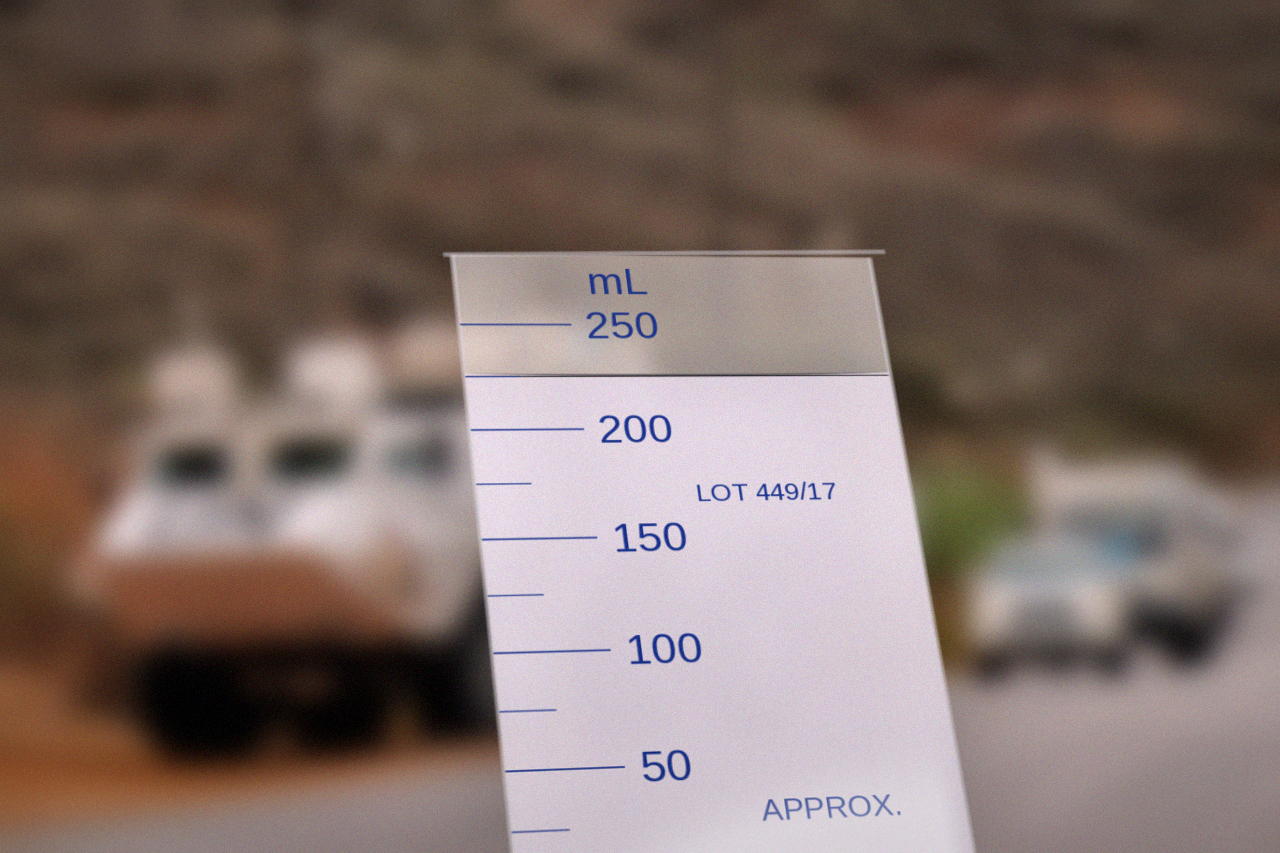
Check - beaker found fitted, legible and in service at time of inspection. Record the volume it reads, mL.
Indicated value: 225 mL
